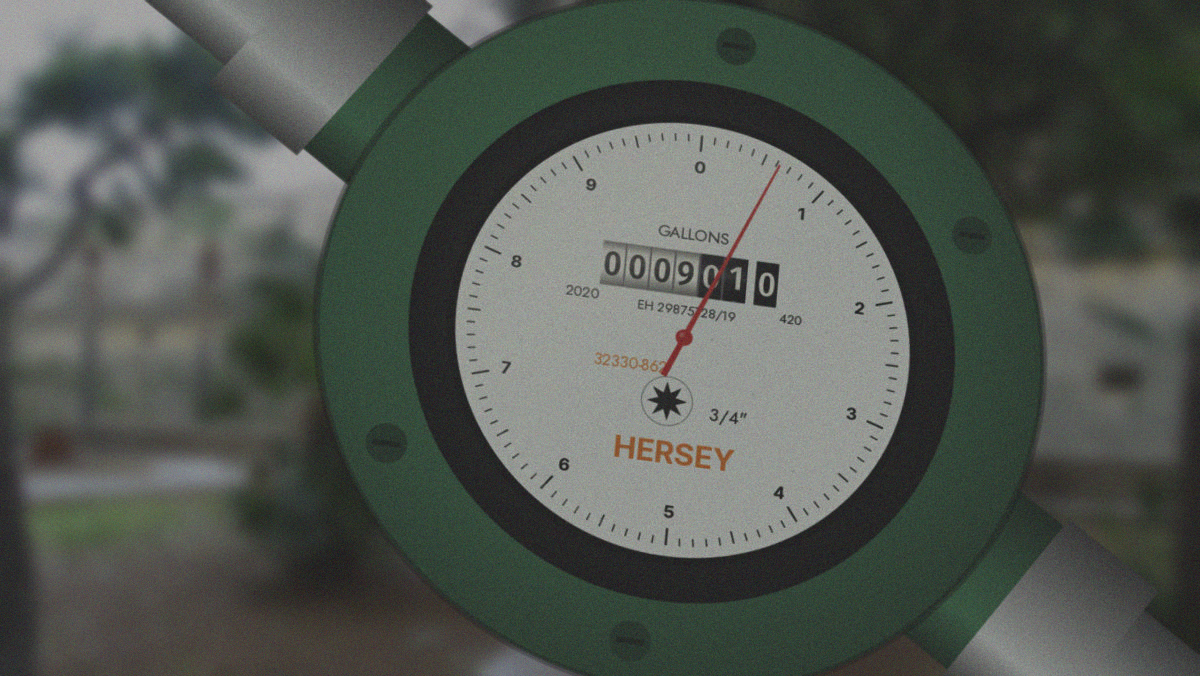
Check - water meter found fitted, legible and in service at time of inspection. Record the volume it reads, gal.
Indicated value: 9010.6 gal
